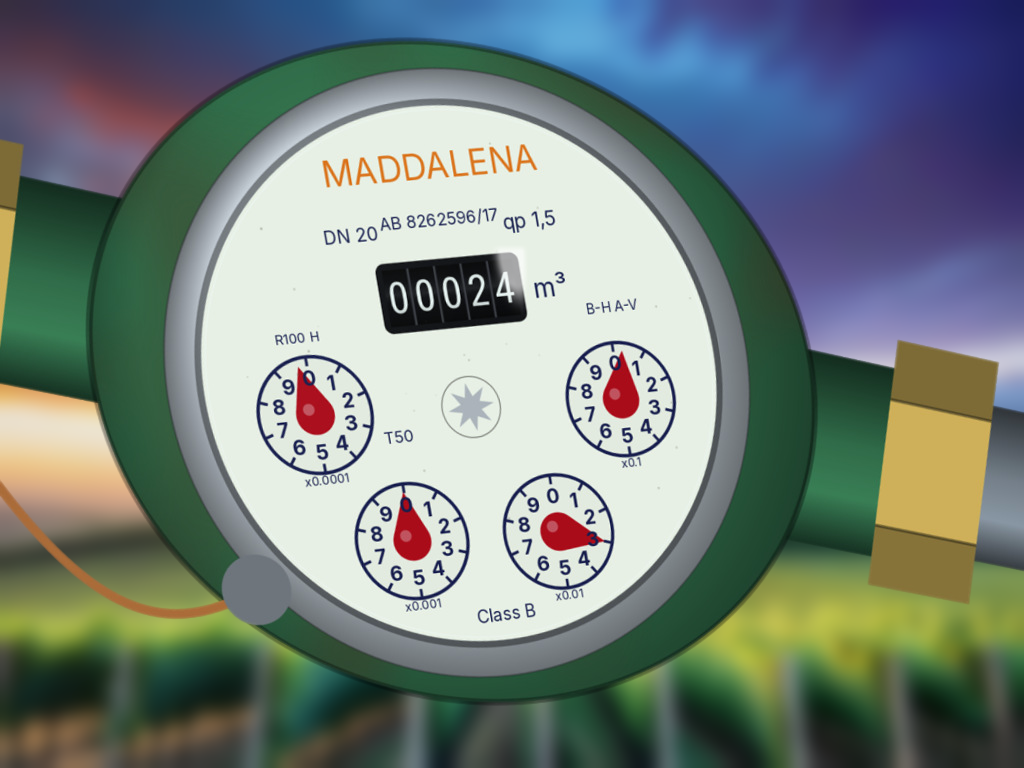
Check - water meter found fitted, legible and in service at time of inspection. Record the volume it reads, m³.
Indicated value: 24.0299 m³
